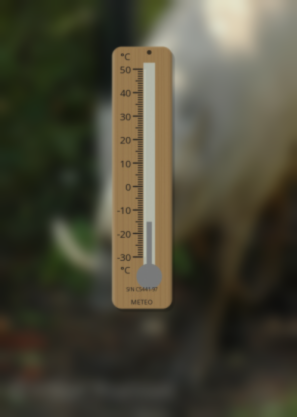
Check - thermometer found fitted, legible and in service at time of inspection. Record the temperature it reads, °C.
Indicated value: -15 °C
